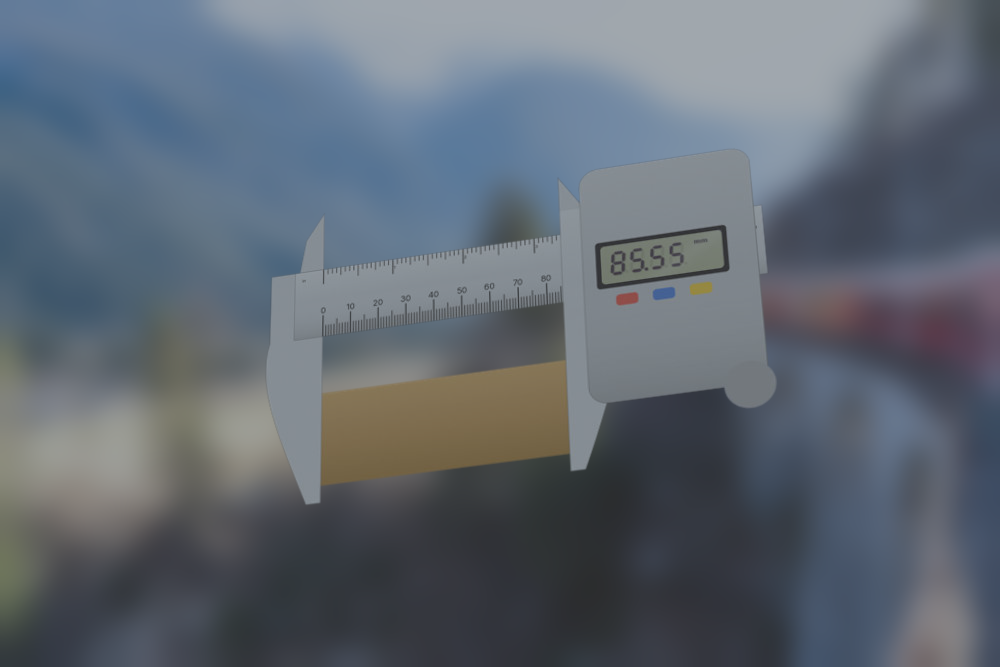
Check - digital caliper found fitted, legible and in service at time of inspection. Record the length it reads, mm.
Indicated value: 85.55 mm
